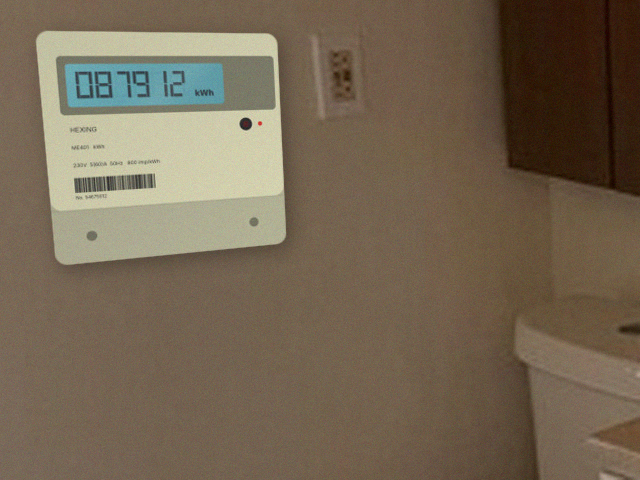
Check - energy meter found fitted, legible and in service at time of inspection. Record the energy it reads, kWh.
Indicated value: 87912 kWh
